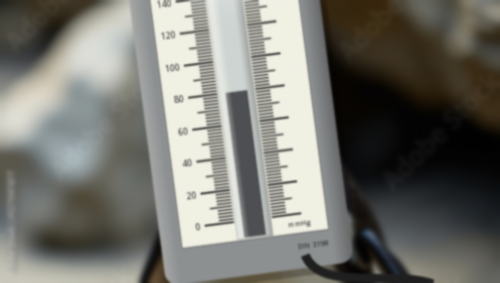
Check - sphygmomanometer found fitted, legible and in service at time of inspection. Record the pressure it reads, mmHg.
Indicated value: 80 mmHg
